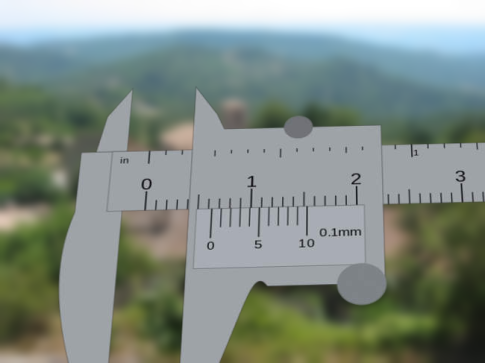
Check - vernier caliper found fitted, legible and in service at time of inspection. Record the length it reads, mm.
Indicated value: 6.3 mm
